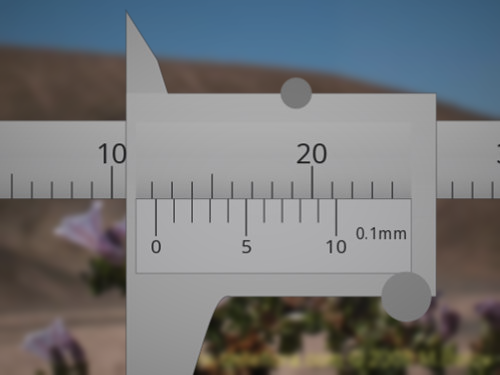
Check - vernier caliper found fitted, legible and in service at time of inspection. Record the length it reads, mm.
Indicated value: 12.2 mm
